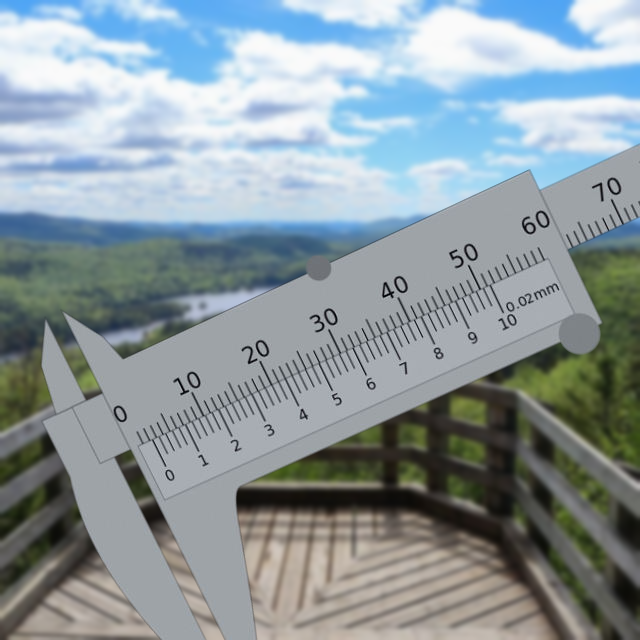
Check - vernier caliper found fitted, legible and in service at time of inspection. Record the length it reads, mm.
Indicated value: 2.4 mm
